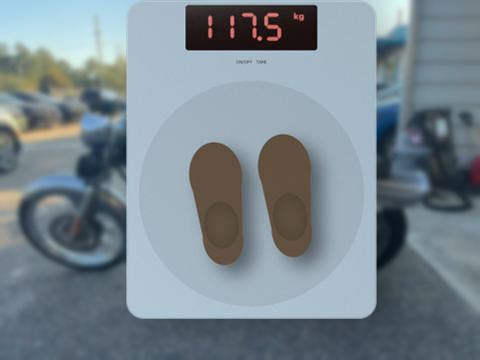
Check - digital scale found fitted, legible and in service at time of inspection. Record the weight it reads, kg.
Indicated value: 117.5 kg
